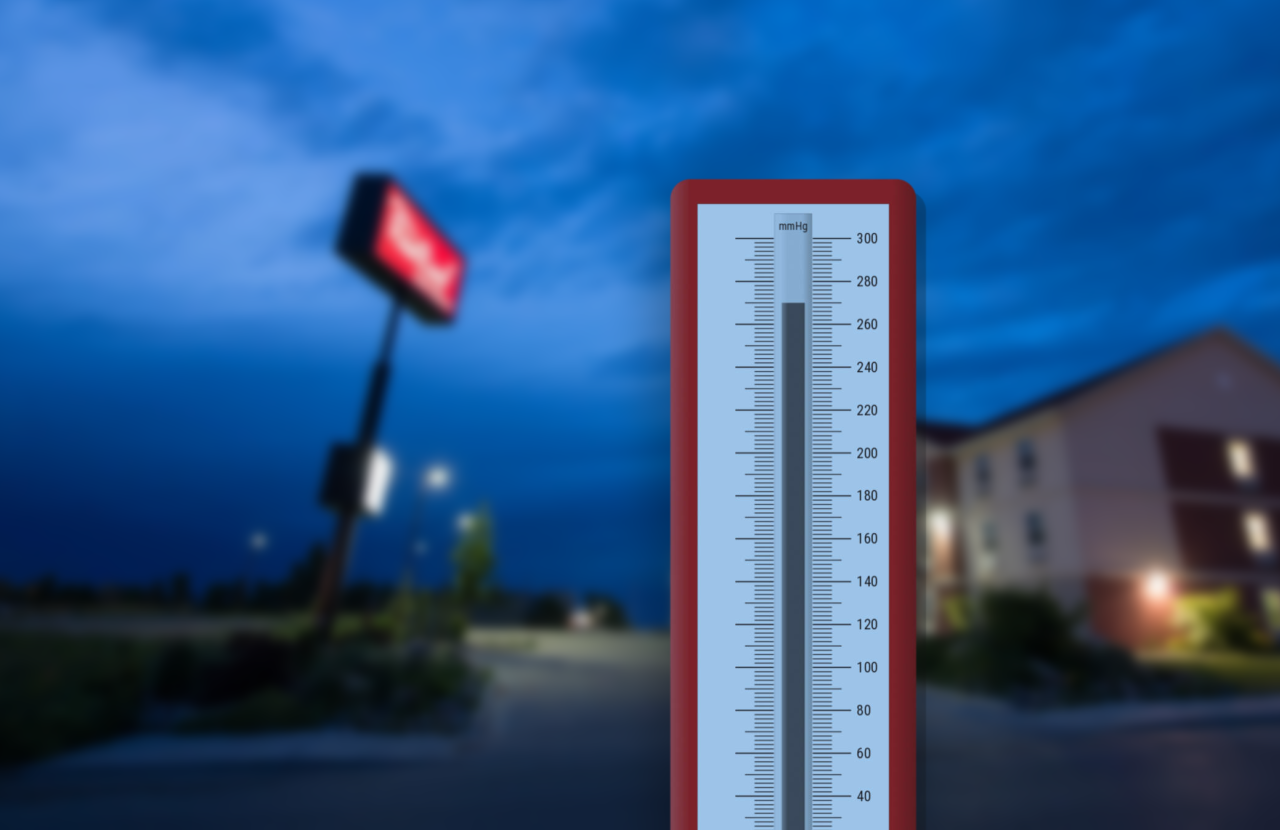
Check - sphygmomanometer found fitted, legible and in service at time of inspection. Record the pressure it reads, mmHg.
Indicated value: 270 mmHg
